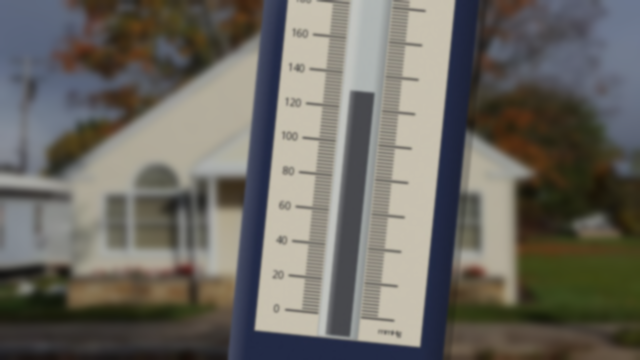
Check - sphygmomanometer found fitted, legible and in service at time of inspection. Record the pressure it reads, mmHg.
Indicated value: 130 mmHg
